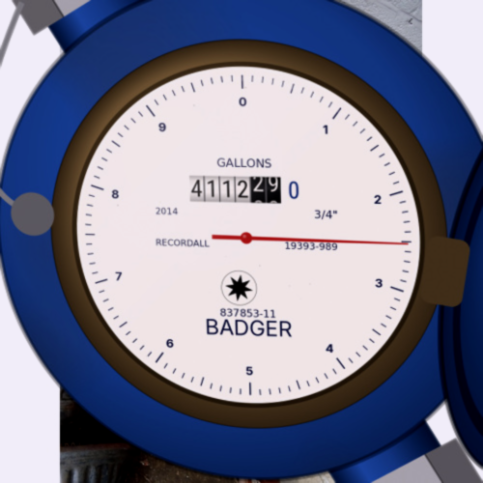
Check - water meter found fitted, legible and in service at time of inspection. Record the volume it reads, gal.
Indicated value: 4112292.5 gal
